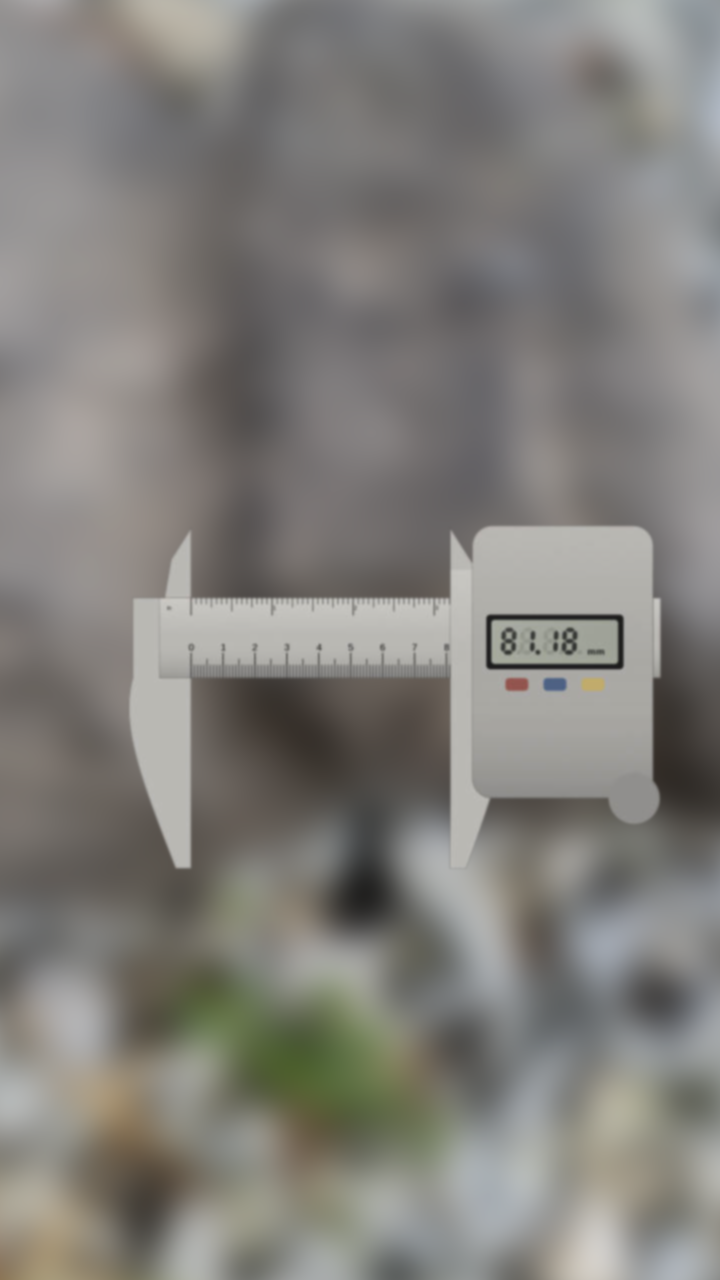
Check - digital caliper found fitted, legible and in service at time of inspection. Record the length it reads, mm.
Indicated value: 81.18 mm
